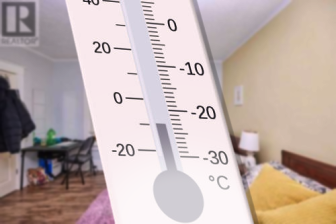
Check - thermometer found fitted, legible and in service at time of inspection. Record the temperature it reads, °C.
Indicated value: -23 °C
